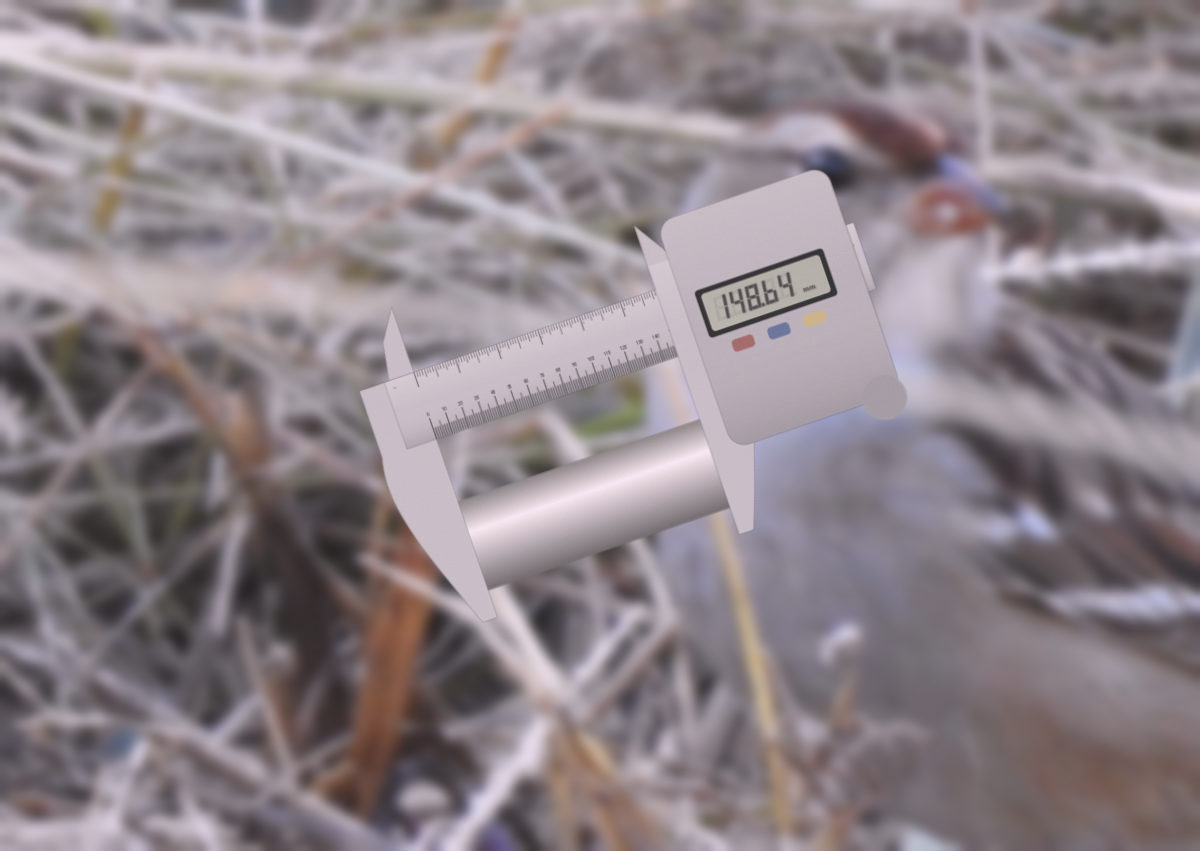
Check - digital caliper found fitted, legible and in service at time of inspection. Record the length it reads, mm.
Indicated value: 148.64 mm
